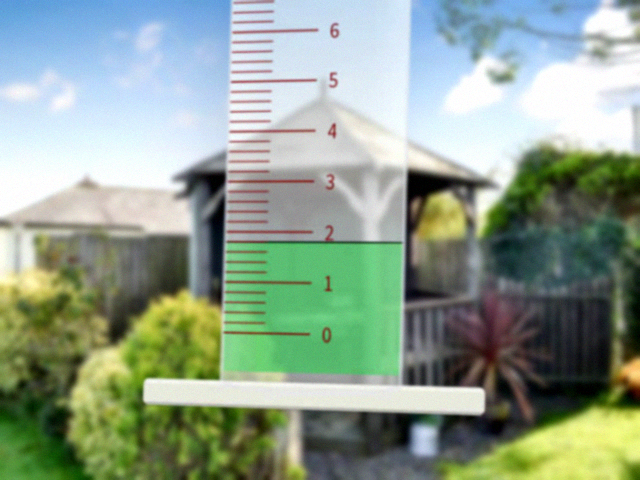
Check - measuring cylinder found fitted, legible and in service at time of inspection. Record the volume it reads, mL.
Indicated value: 1.8 mL
